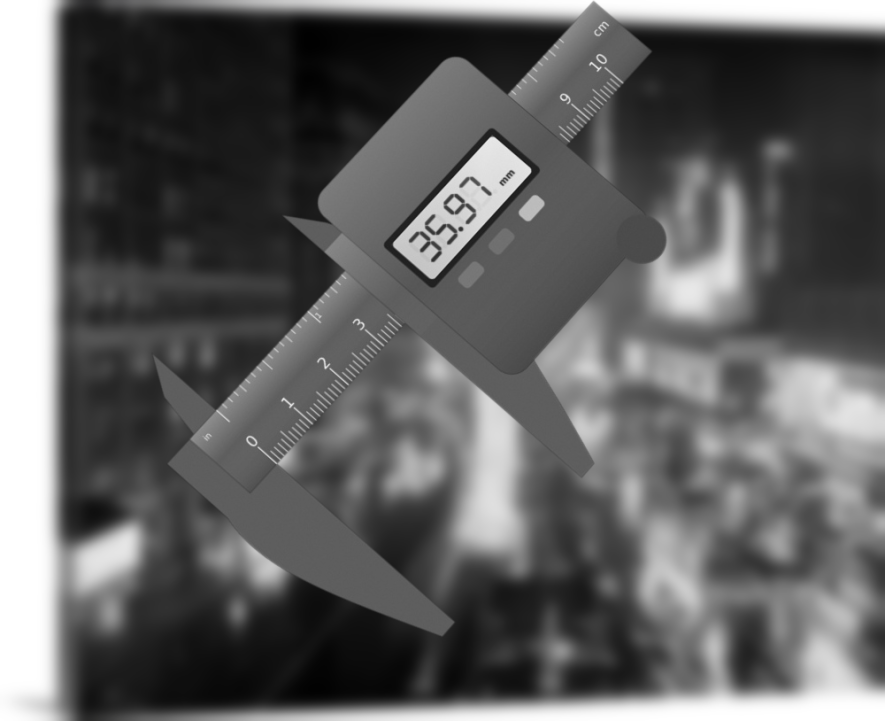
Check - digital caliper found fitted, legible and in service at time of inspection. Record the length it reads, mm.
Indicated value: 35.97 mm
